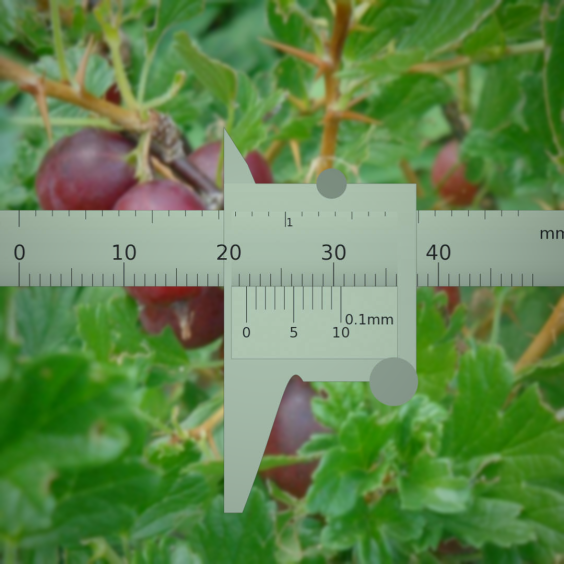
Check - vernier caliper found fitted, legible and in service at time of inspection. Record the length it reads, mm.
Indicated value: 21.7 mm
